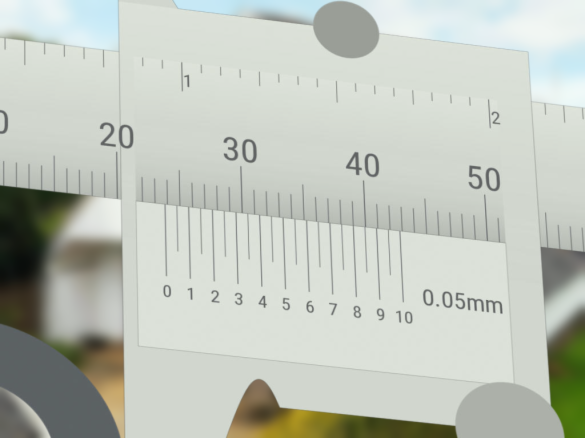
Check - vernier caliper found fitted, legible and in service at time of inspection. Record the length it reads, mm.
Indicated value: 23.8 mm
